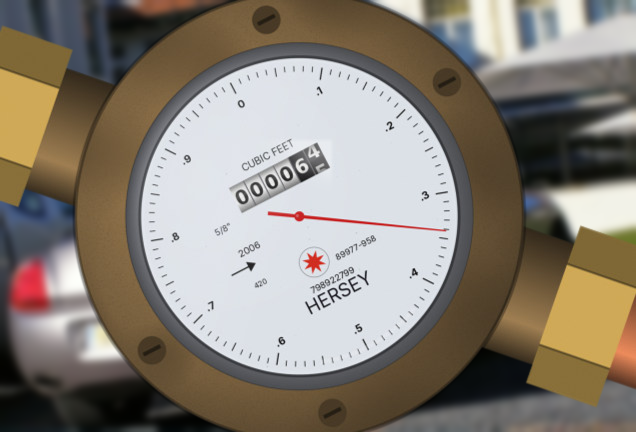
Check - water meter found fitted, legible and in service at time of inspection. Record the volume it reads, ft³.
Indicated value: 64.34 ft³
